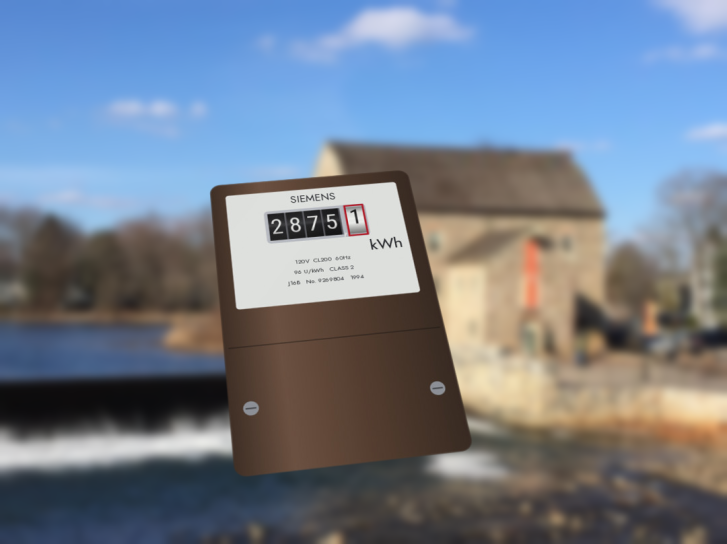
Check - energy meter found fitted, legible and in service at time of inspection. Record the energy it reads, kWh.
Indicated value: 2875.1 kWh
